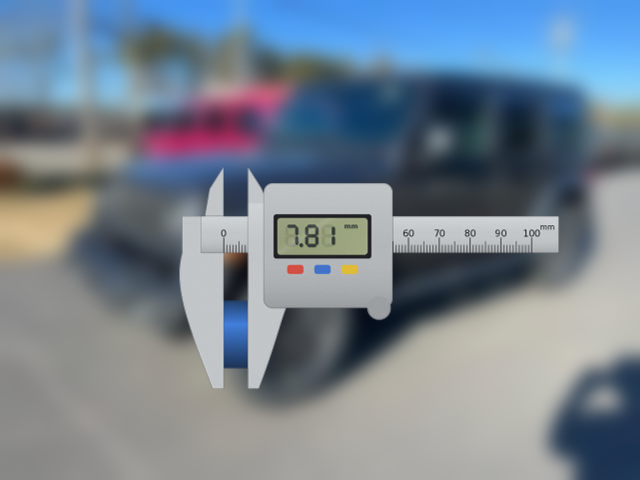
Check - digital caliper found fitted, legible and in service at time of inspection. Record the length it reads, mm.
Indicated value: 7.81 mm
